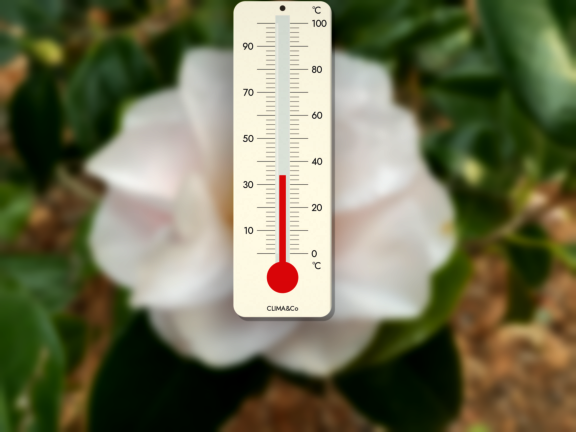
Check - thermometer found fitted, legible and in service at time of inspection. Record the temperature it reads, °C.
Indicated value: 34 °C
